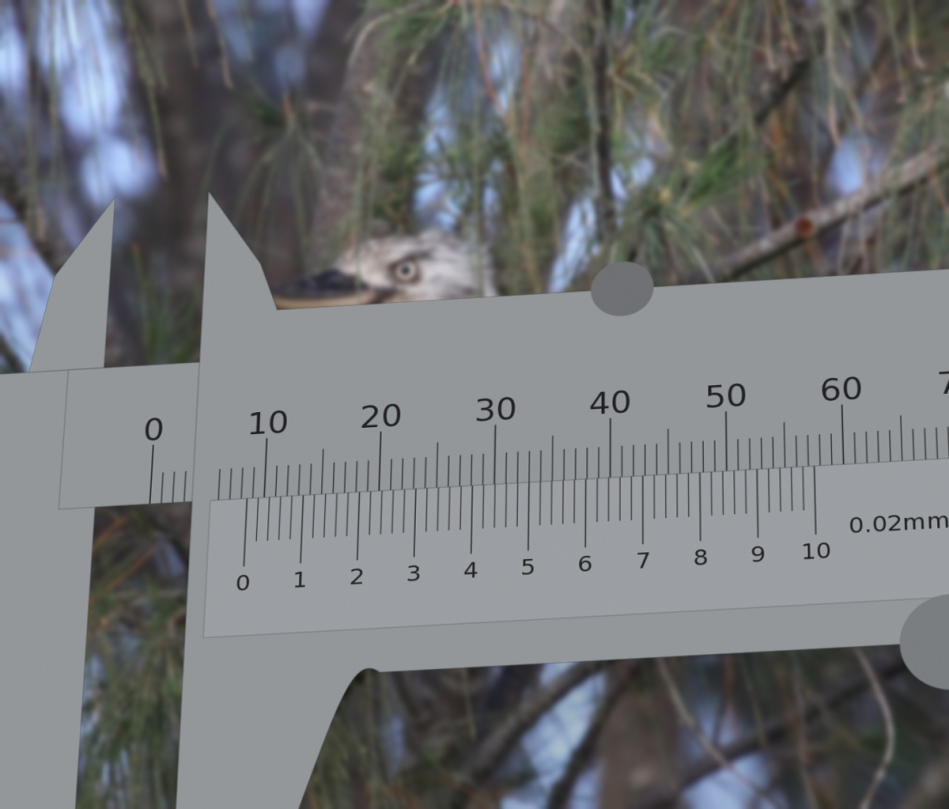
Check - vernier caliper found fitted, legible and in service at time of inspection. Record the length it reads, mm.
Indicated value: 8.5 mm
